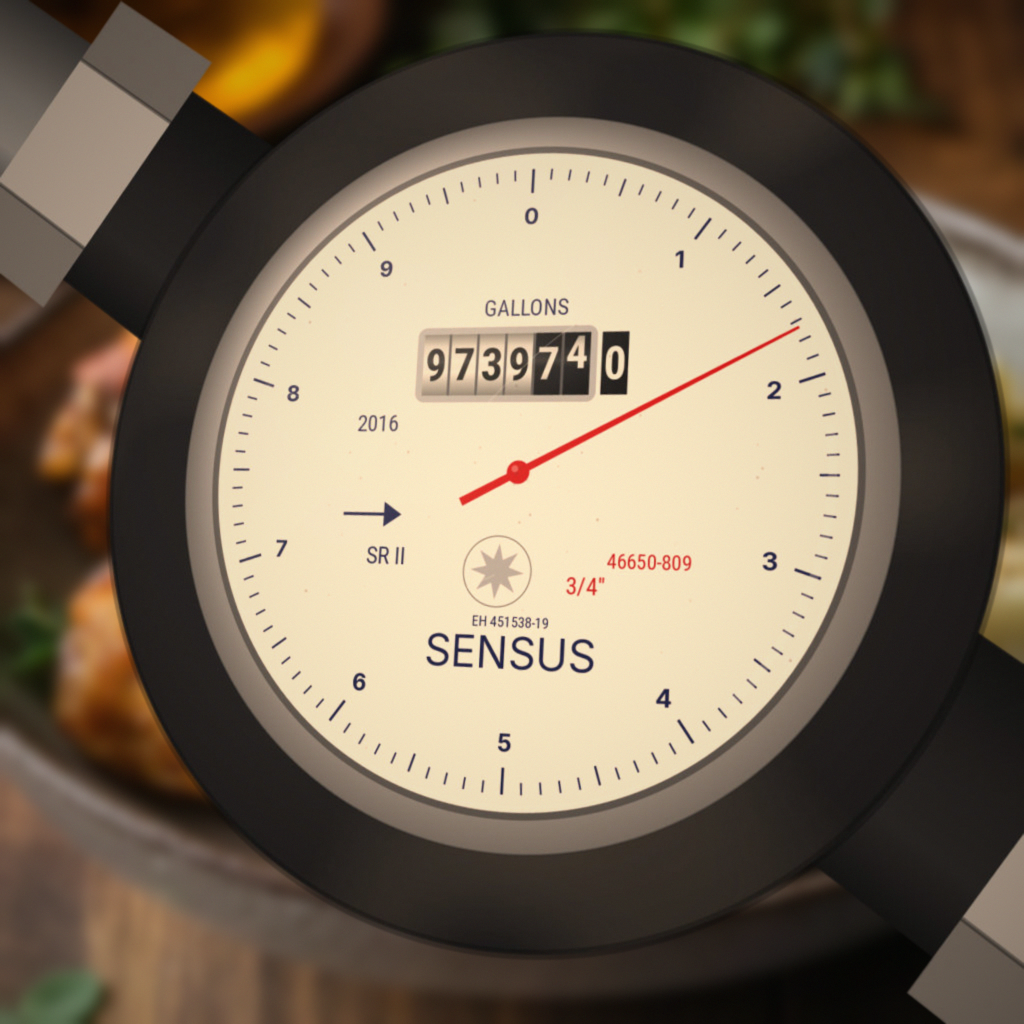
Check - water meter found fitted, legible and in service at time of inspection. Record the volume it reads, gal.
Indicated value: 9739741.7 gal
